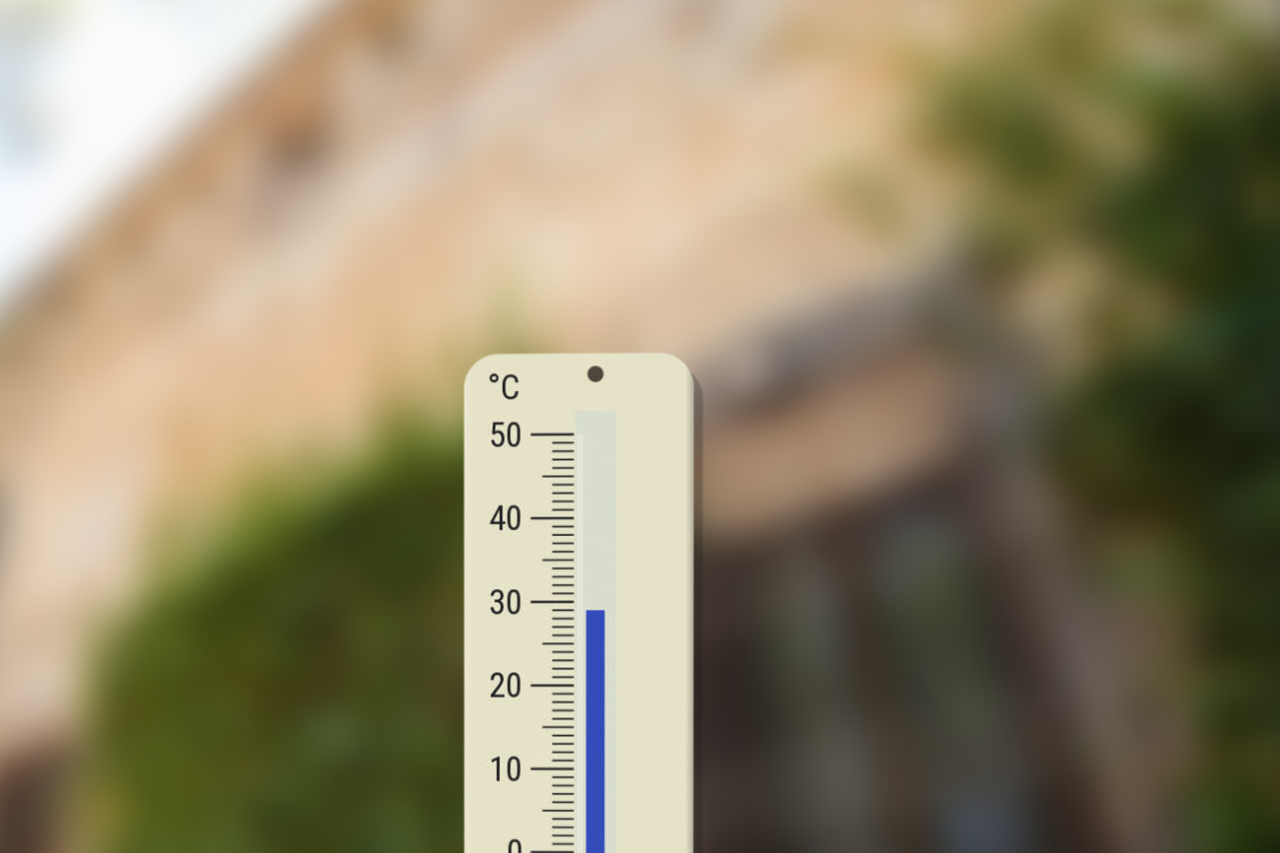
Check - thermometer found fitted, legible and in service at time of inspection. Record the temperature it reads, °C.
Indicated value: 29 °C
